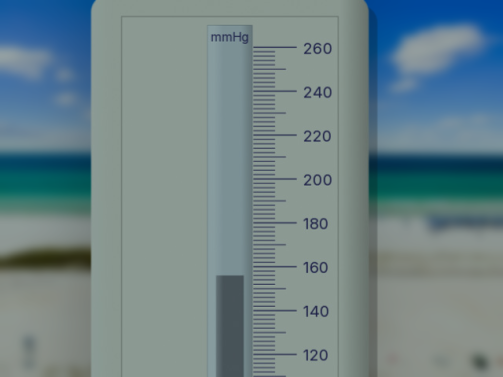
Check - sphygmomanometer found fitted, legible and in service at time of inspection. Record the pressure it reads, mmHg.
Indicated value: 156 mmHg
